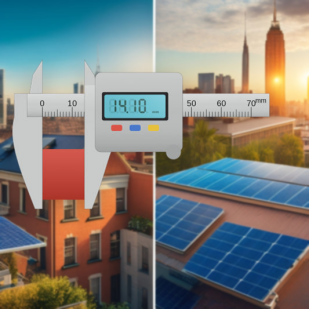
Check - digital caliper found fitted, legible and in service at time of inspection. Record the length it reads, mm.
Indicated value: 14.10 mm
